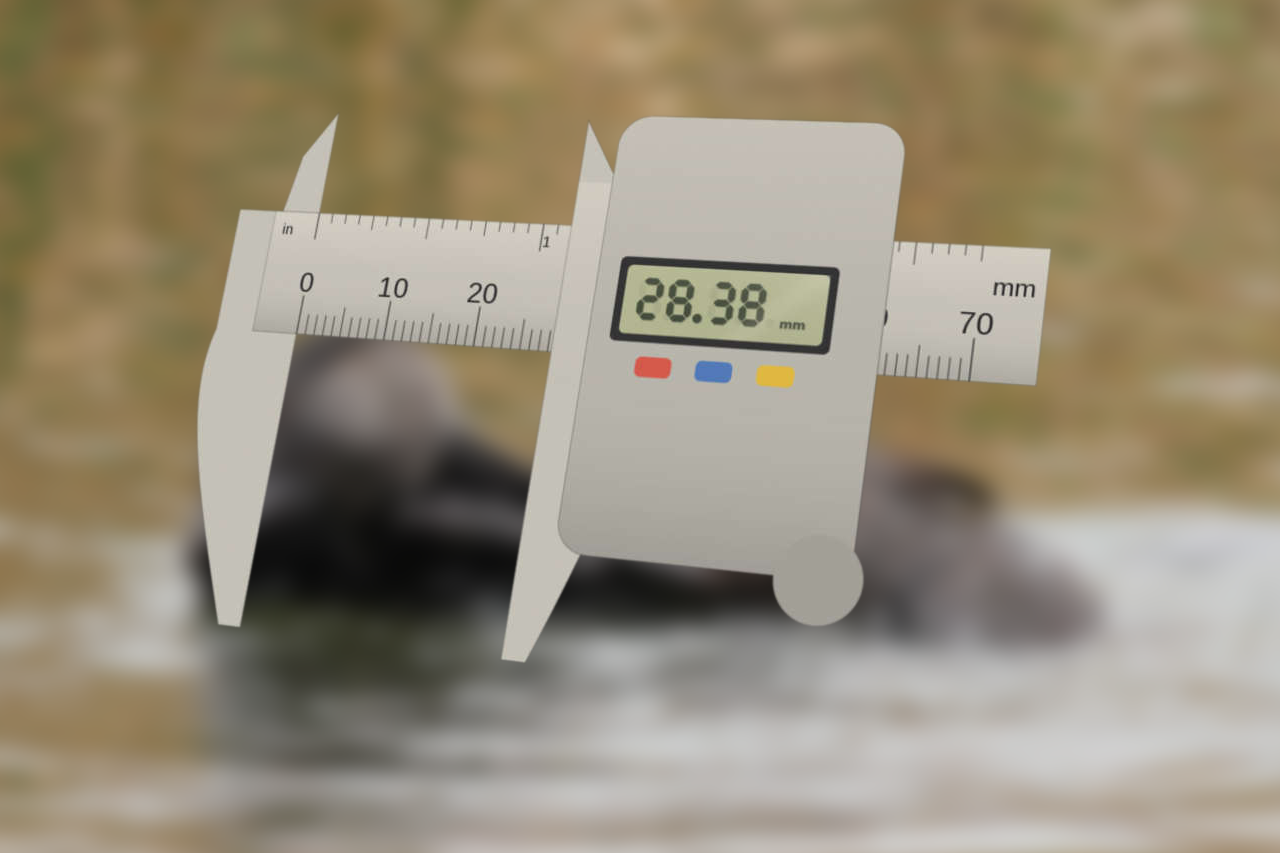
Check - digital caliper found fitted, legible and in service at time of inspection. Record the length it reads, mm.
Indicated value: 28.38 mm
